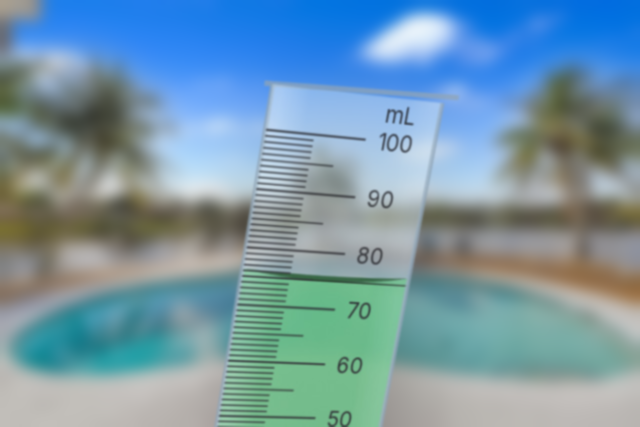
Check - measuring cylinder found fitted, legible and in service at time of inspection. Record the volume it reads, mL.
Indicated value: 75 mL
